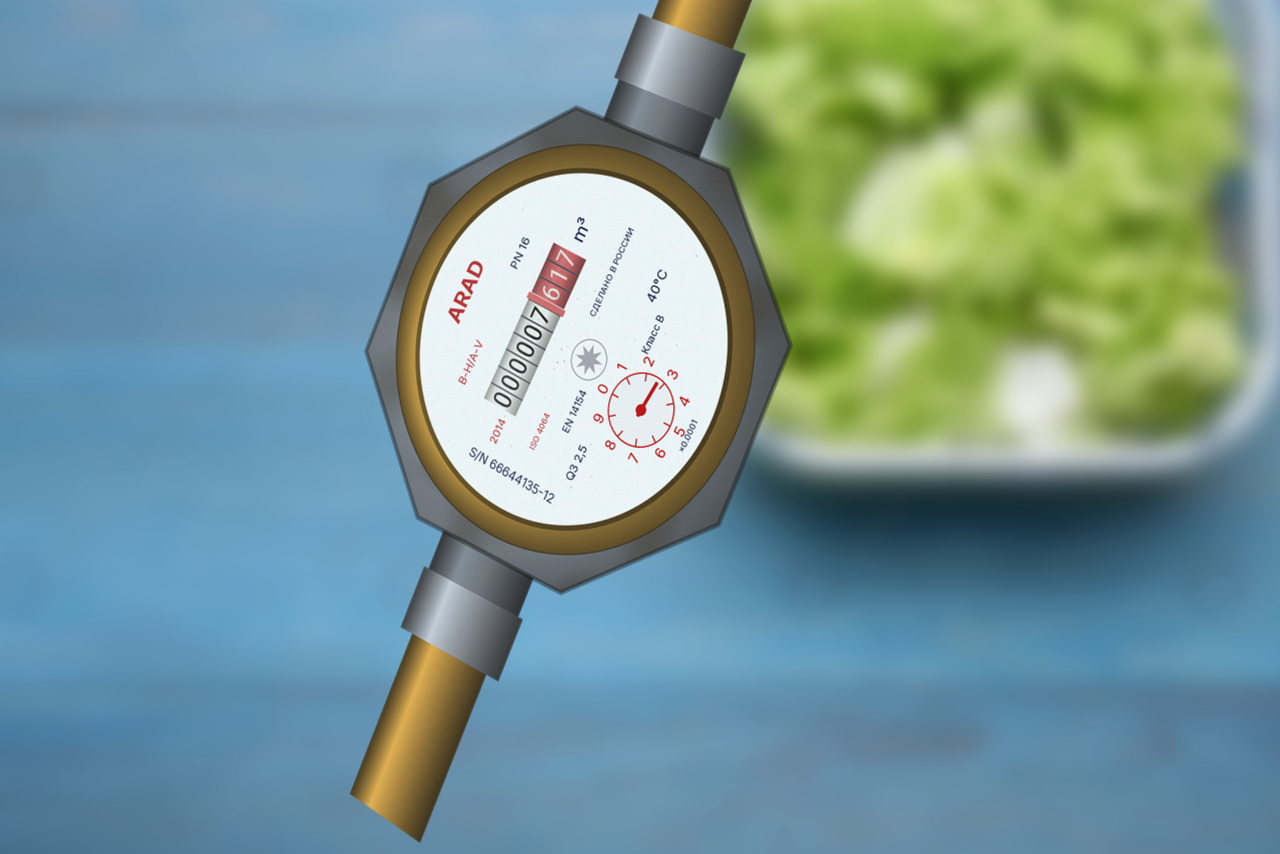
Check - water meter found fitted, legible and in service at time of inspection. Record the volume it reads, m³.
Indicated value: 7.6172 m³
